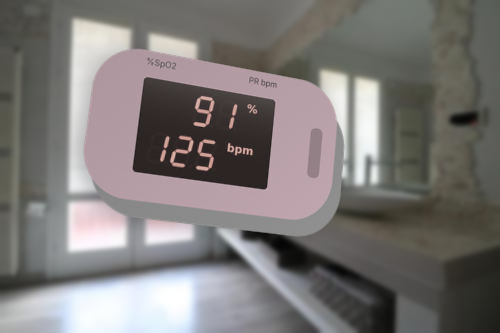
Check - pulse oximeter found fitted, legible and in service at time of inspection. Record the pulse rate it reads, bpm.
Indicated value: 125 bpm
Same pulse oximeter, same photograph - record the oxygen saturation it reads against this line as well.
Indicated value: 91 %
